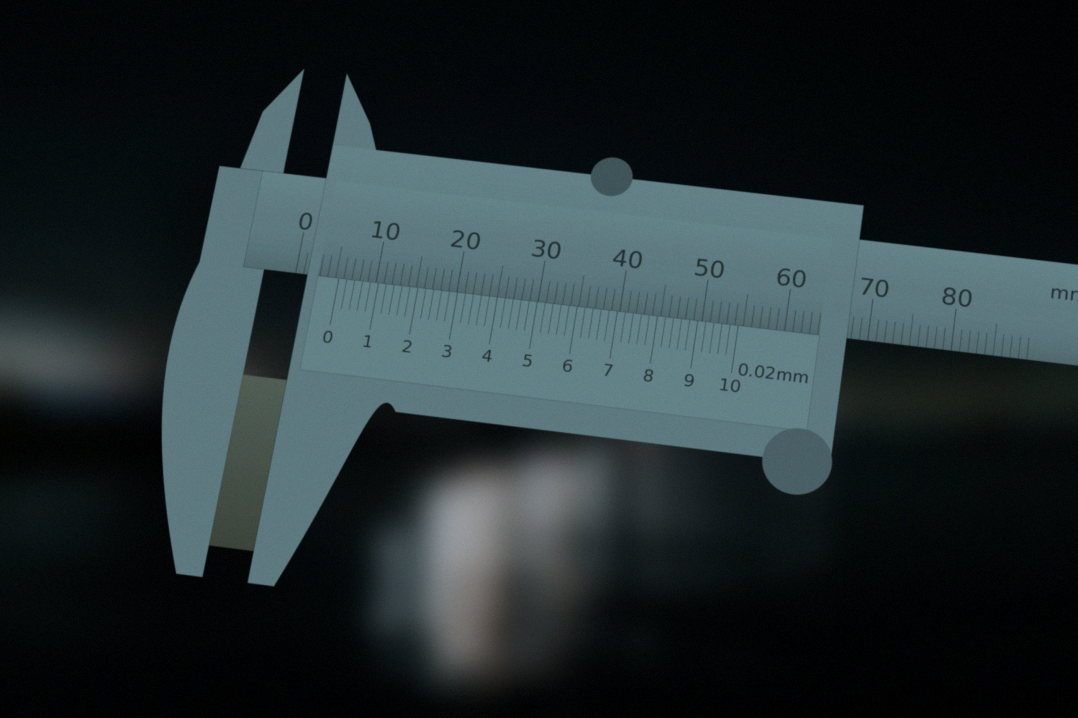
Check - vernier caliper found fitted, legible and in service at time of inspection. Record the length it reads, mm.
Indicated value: 5.4 mm
